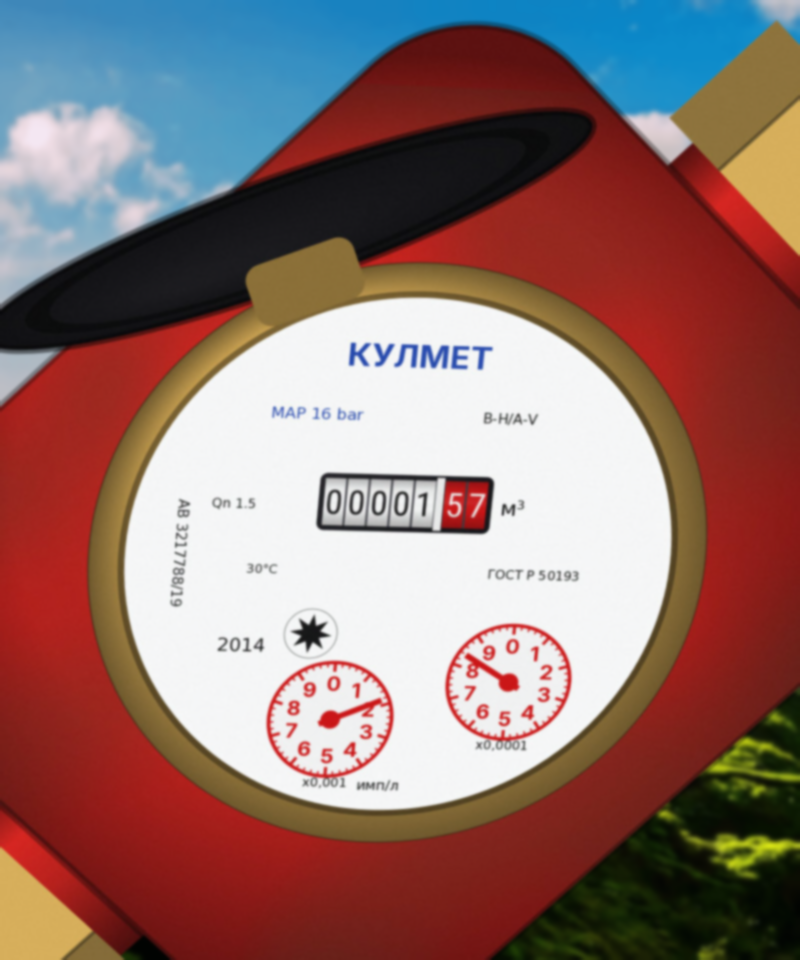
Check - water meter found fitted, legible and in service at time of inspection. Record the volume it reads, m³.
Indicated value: 1.5718 m³
